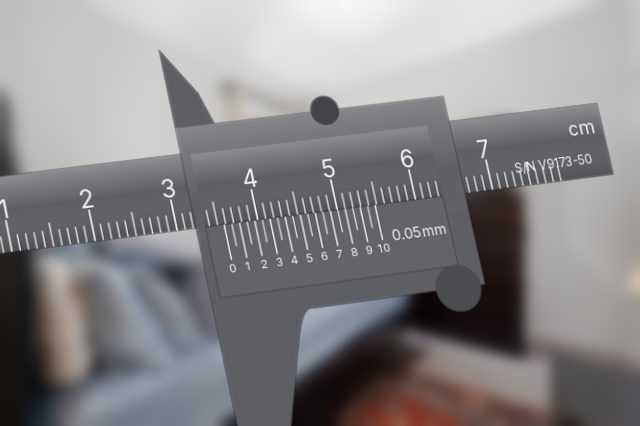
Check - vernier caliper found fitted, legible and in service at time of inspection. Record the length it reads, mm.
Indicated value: 35.8 mm
